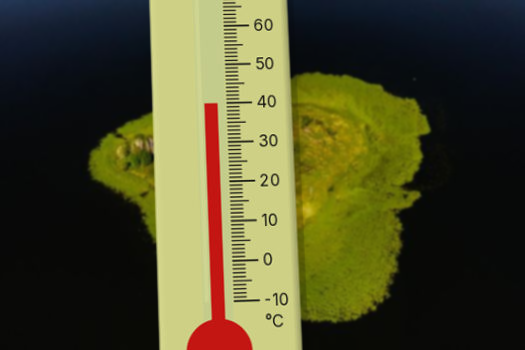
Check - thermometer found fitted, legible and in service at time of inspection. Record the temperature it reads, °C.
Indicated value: 40 °C
